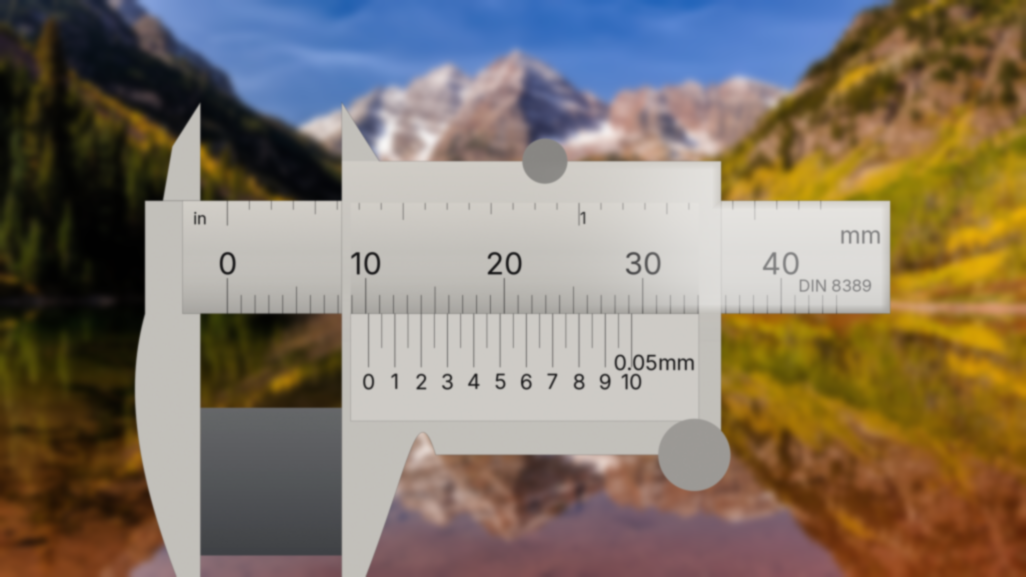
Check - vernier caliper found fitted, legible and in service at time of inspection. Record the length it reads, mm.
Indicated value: 10.2 mm
